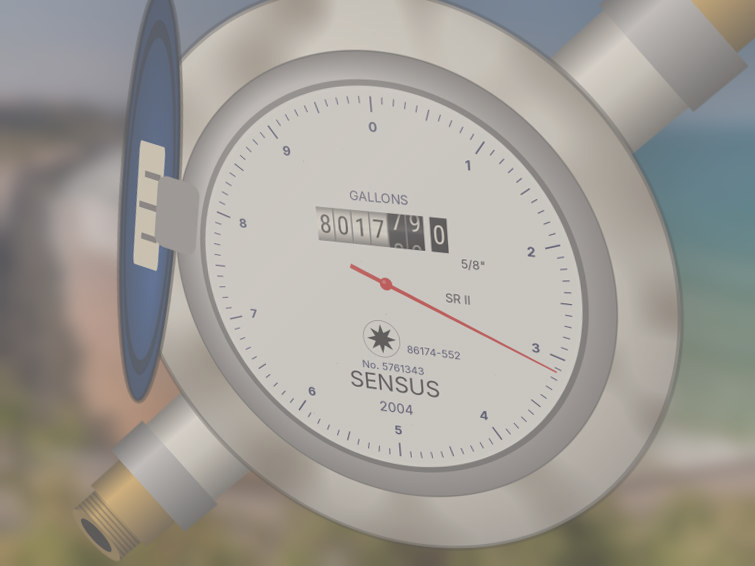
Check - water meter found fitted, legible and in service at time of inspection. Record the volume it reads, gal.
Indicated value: 8017793.1 gal
